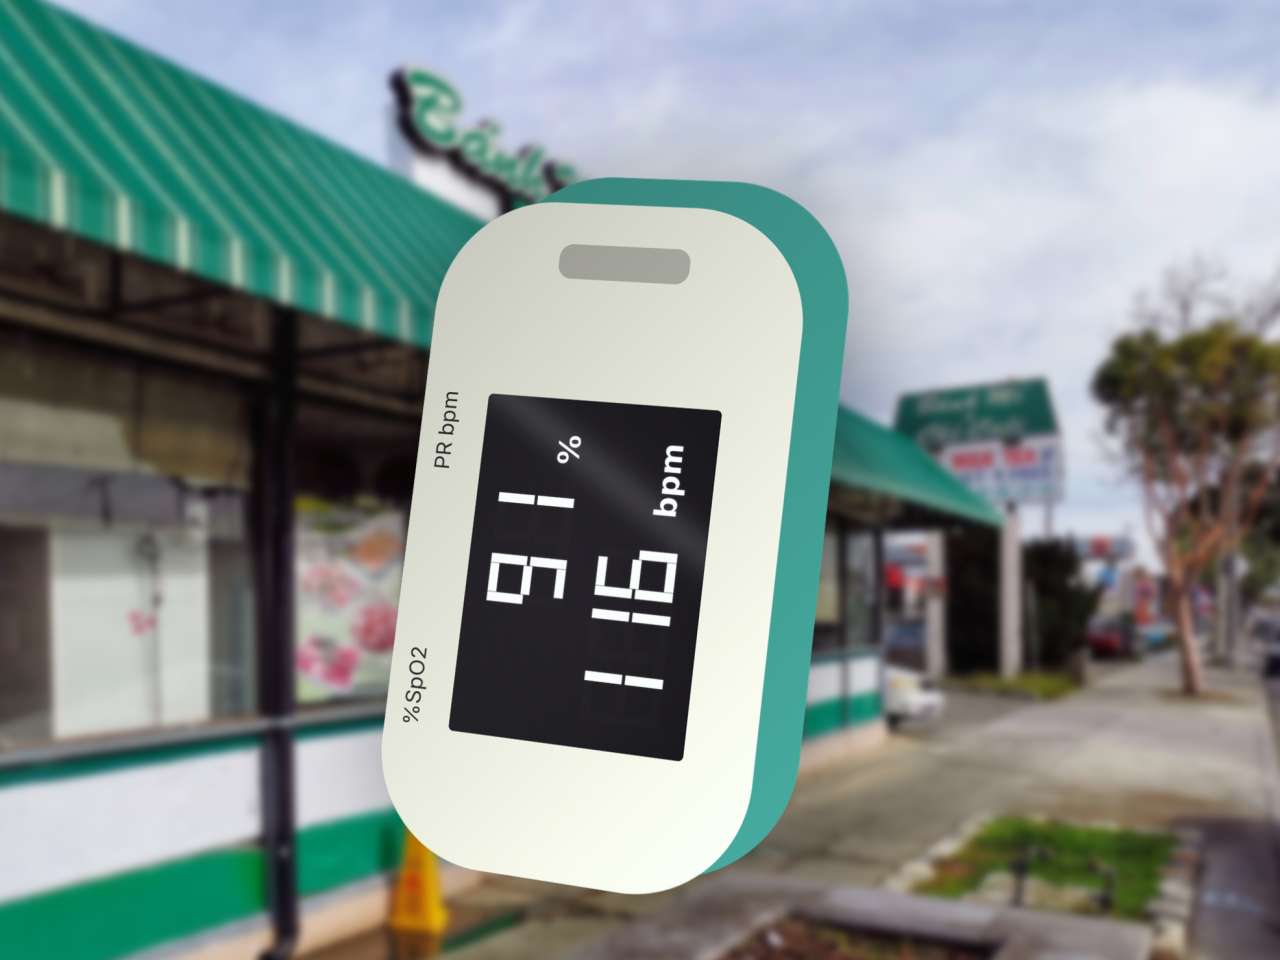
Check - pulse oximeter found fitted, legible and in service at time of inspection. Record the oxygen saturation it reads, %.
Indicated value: 91 %
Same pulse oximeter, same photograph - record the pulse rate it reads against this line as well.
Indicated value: 116 bpm
